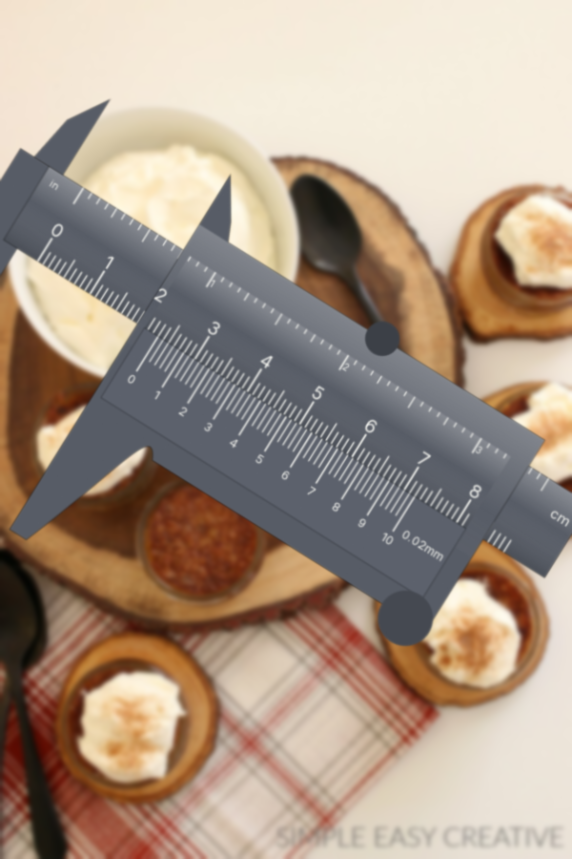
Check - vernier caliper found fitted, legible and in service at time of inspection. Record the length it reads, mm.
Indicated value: 23.0 mm
